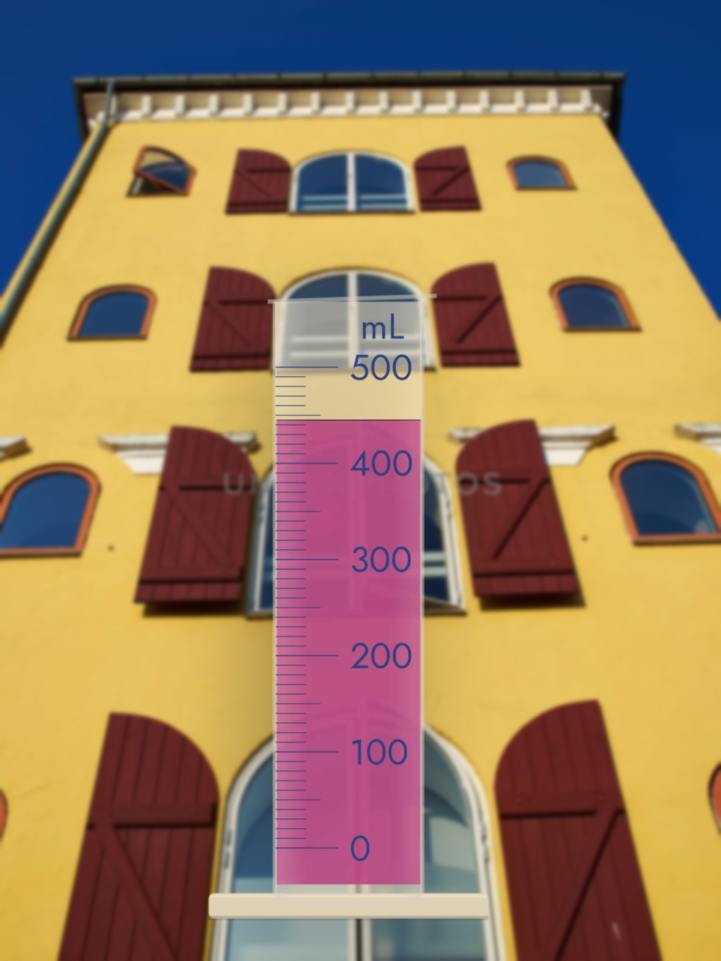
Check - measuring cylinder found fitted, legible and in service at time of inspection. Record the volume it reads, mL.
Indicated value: 445 mL
